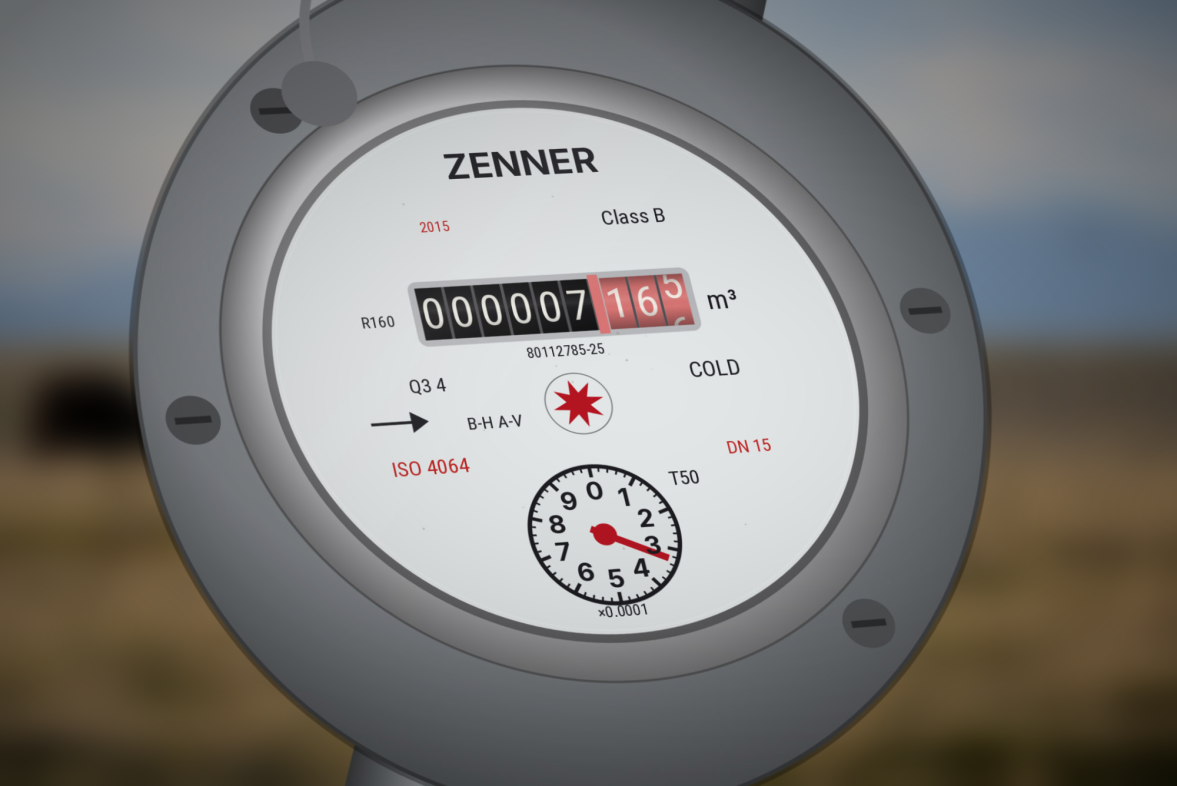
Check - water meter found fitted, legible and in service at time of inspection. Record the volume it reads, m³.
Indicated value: 7.1653 m³
